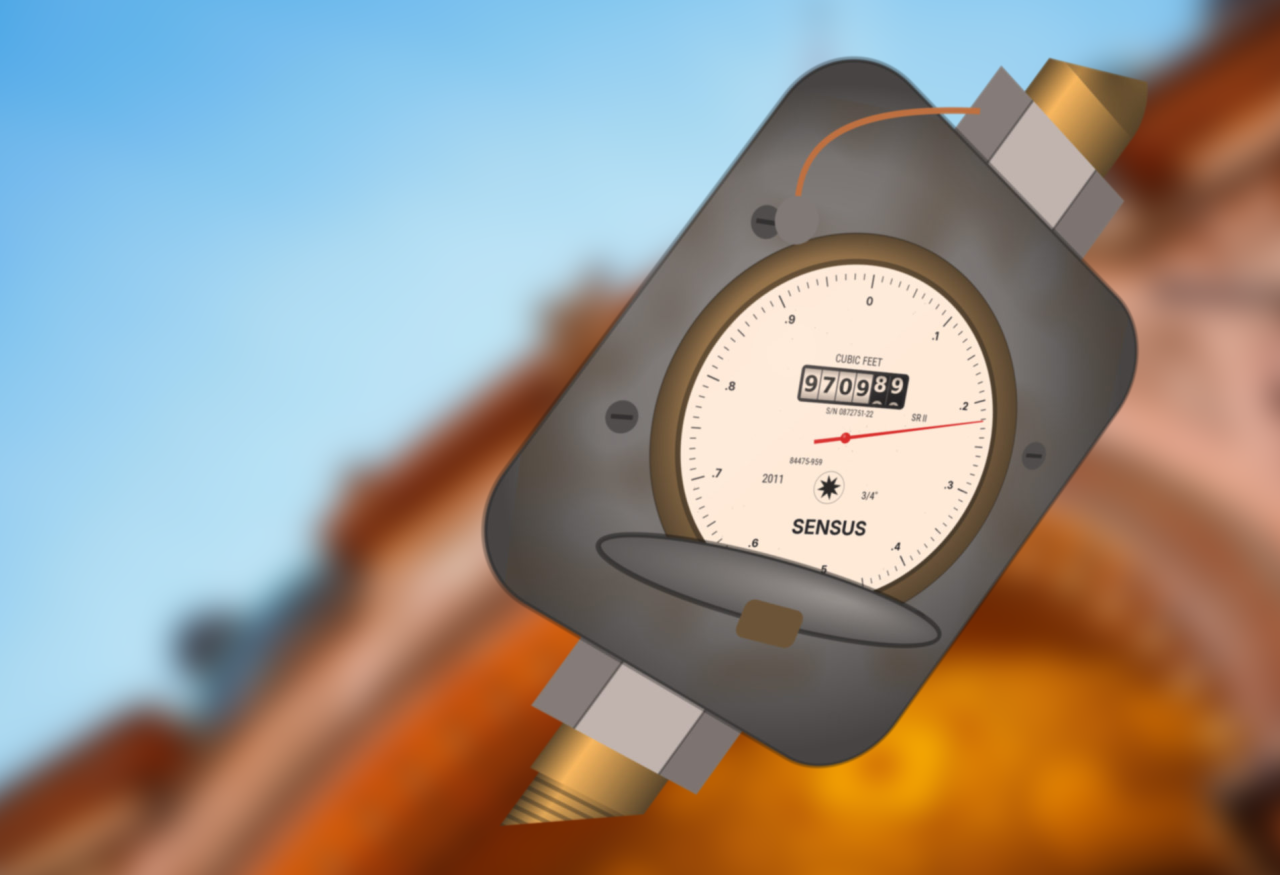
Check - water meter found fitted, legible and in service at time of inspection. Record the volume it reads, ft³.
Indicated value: 970989.22 ft³
